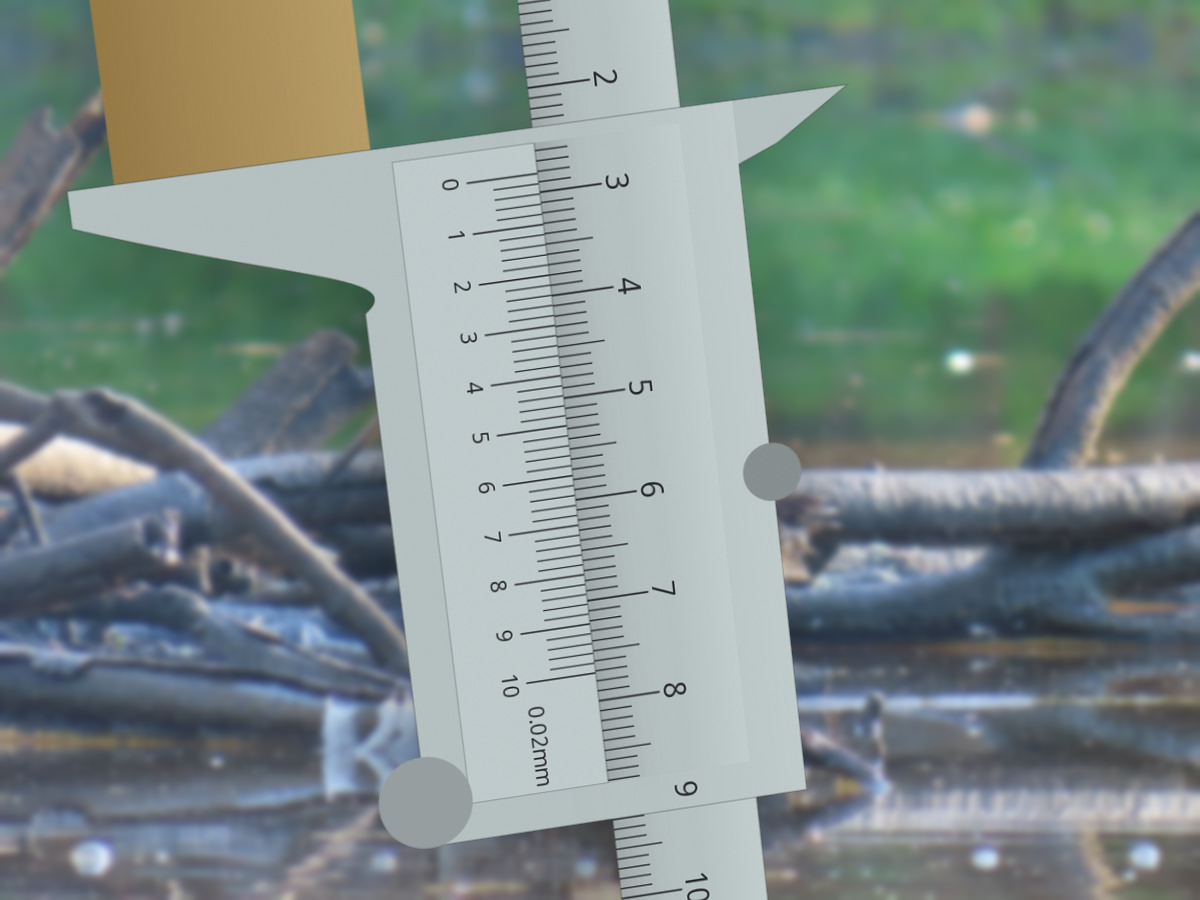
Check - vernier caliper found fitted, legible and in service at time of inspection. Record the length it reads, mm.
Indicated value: 28.2 mm
